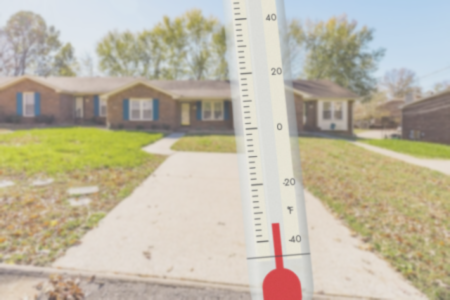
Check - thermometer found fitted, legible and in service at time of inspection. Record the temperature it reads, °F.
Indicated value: -34 °F
